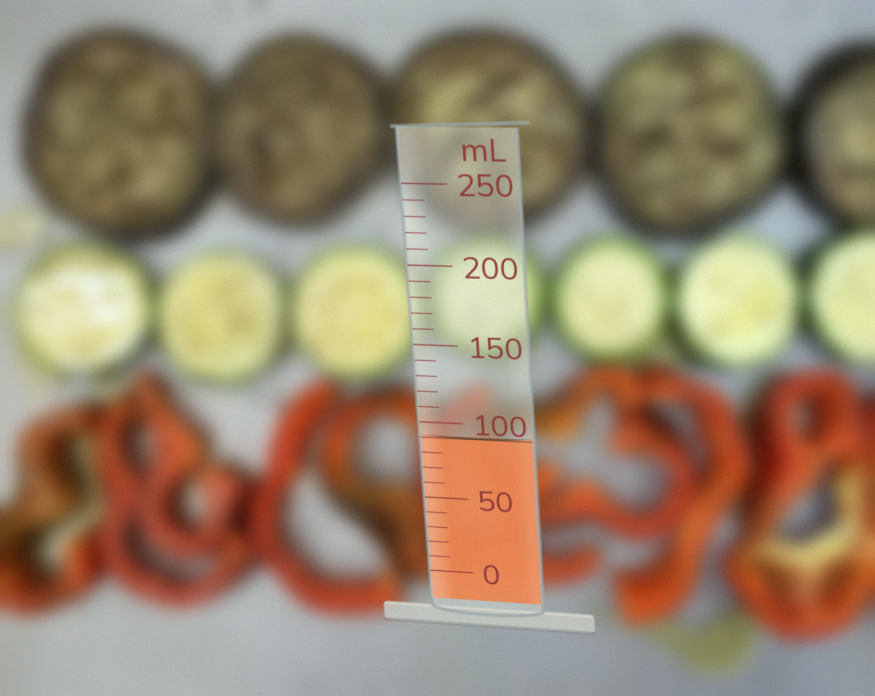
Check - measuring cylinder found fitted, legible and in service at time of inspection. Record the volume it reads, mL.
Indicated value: 90 mL
